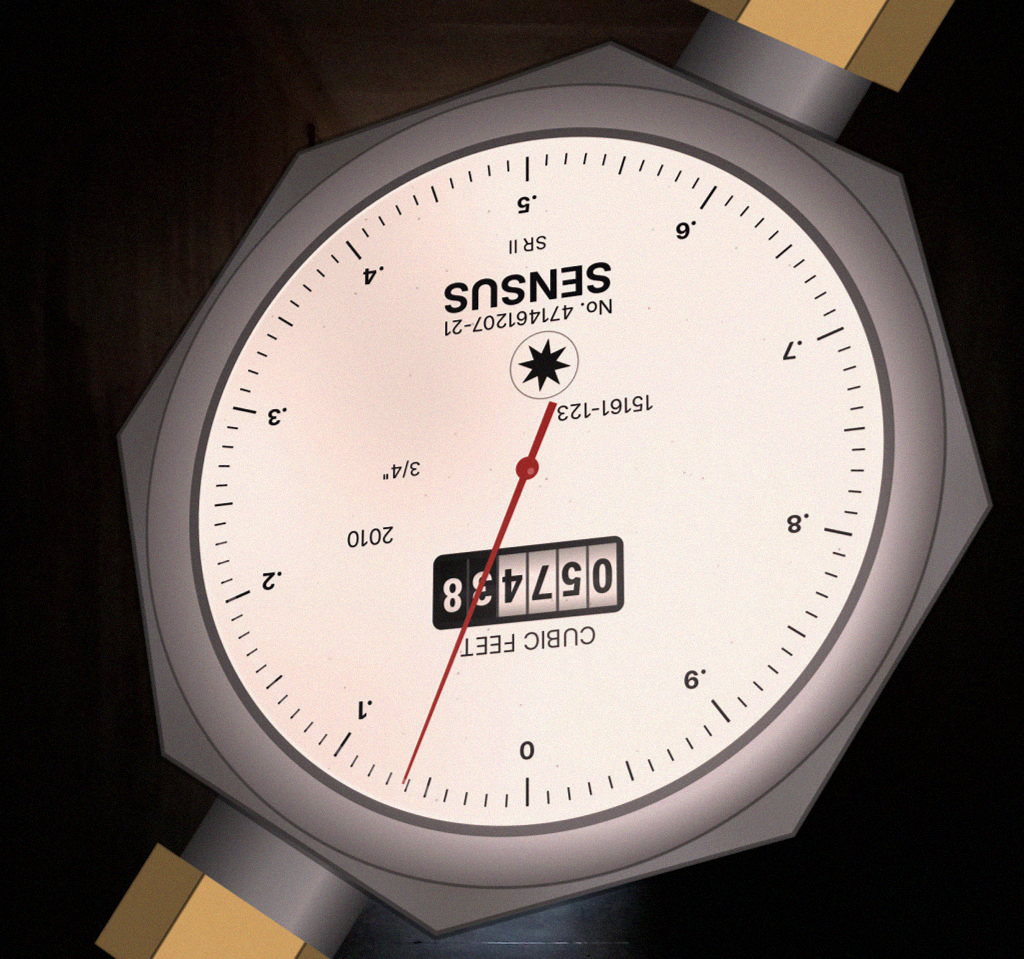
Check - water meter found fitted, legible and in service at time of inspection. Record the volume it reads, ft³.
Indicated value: 57438.06 ft³
